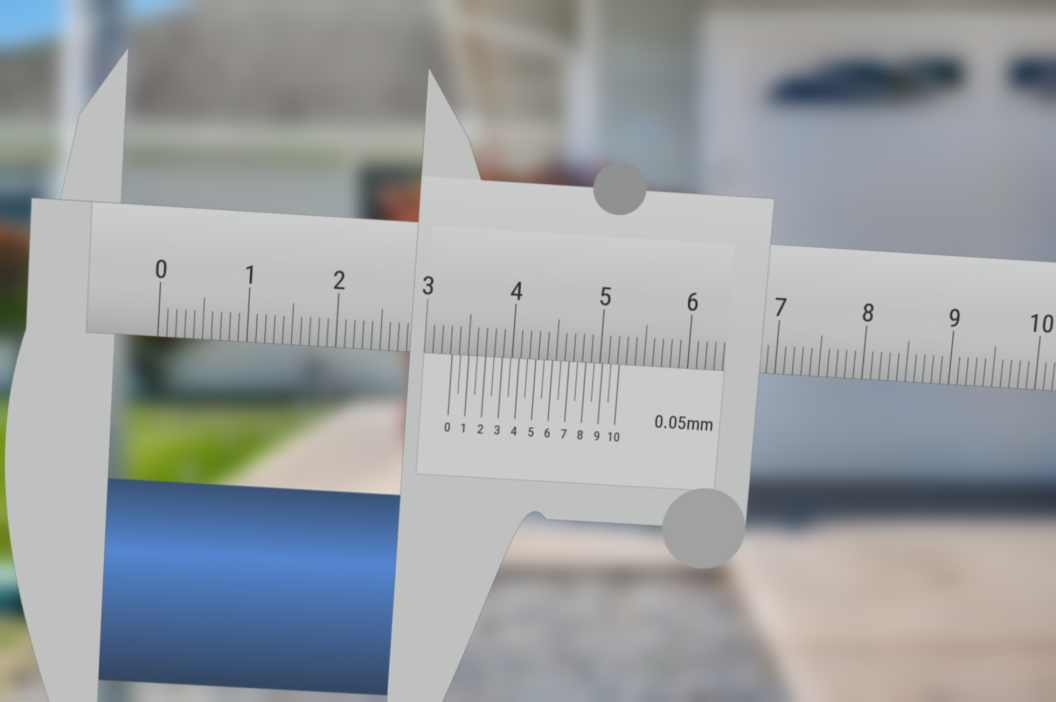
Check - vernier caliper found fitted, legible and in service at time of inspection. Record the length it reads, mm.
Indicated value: 33.2 mm
